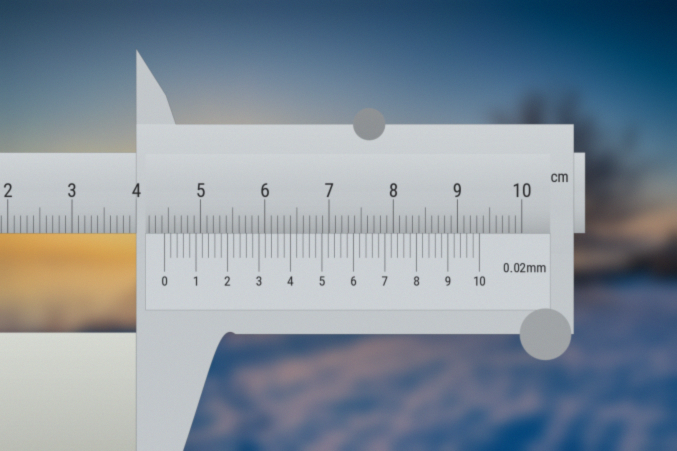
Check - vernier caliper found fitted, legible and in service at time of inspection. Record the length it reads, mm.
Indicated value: 44.4 mm
